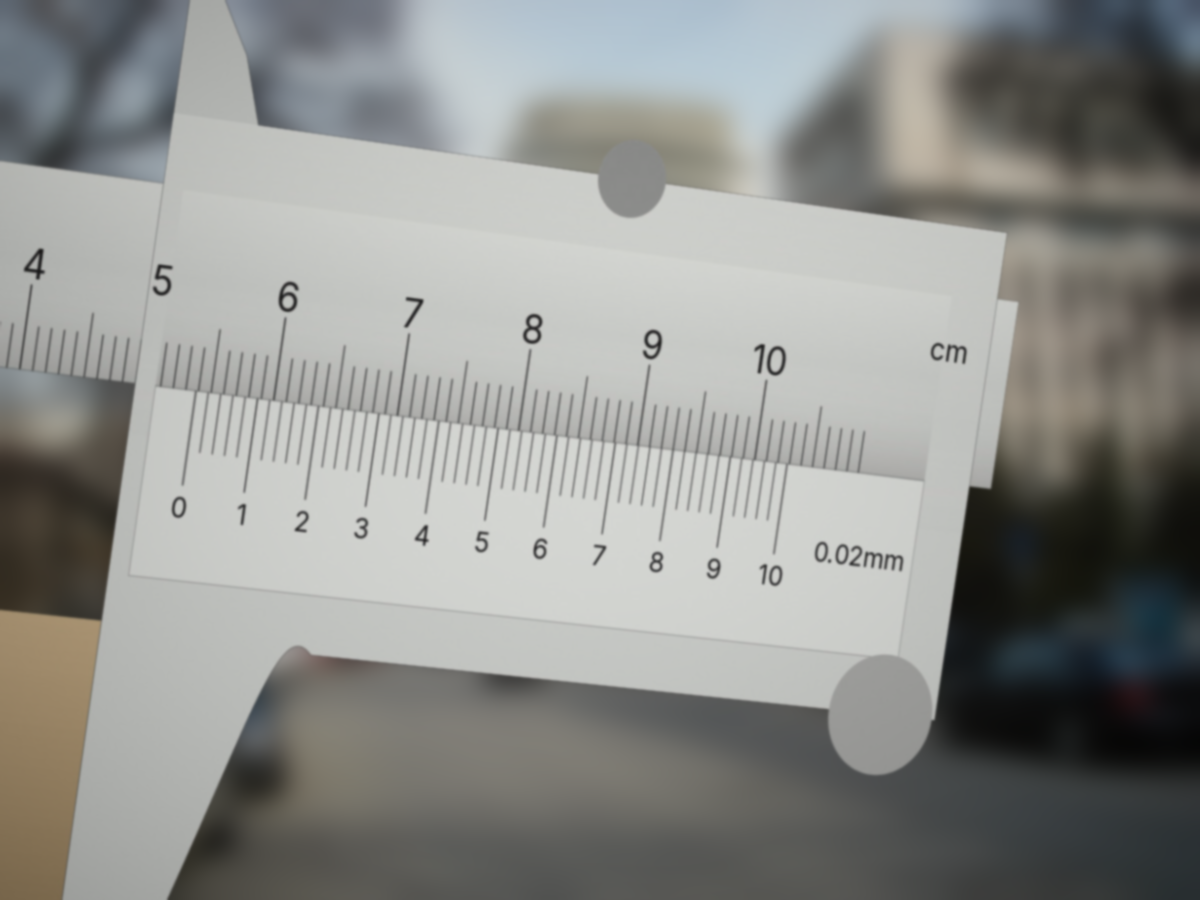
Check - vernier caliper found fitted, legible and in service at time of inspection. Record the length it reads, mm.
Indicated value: 53.8 mm
